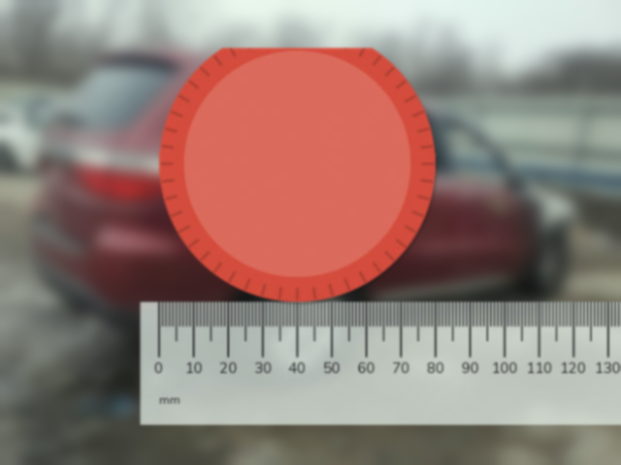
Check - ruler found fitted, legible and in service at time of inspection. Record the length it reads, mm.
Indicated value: 80 mm
